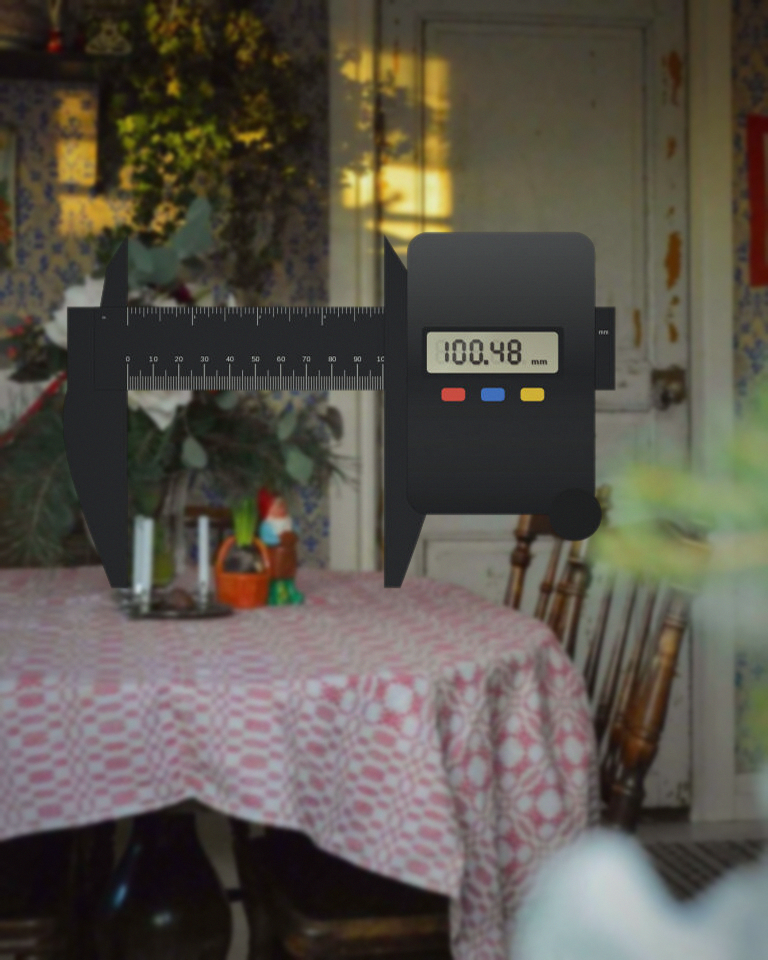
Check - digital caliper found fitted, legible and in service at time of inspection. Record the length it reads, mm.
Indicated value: 100.48 mm
